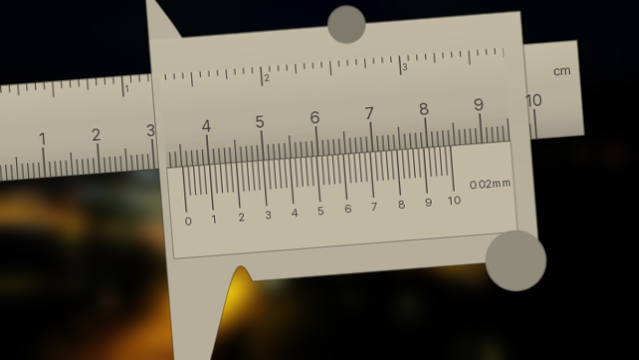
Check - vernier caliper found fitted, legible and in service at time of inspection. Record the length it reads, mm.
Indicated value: 35.2 mm
